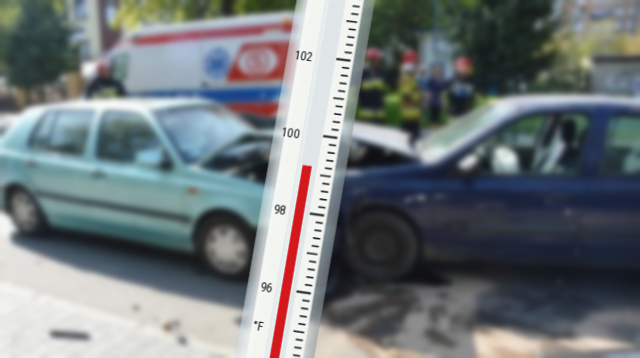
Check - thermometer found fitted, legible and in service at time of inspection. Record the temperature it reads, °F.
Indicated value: 99.2 °F
